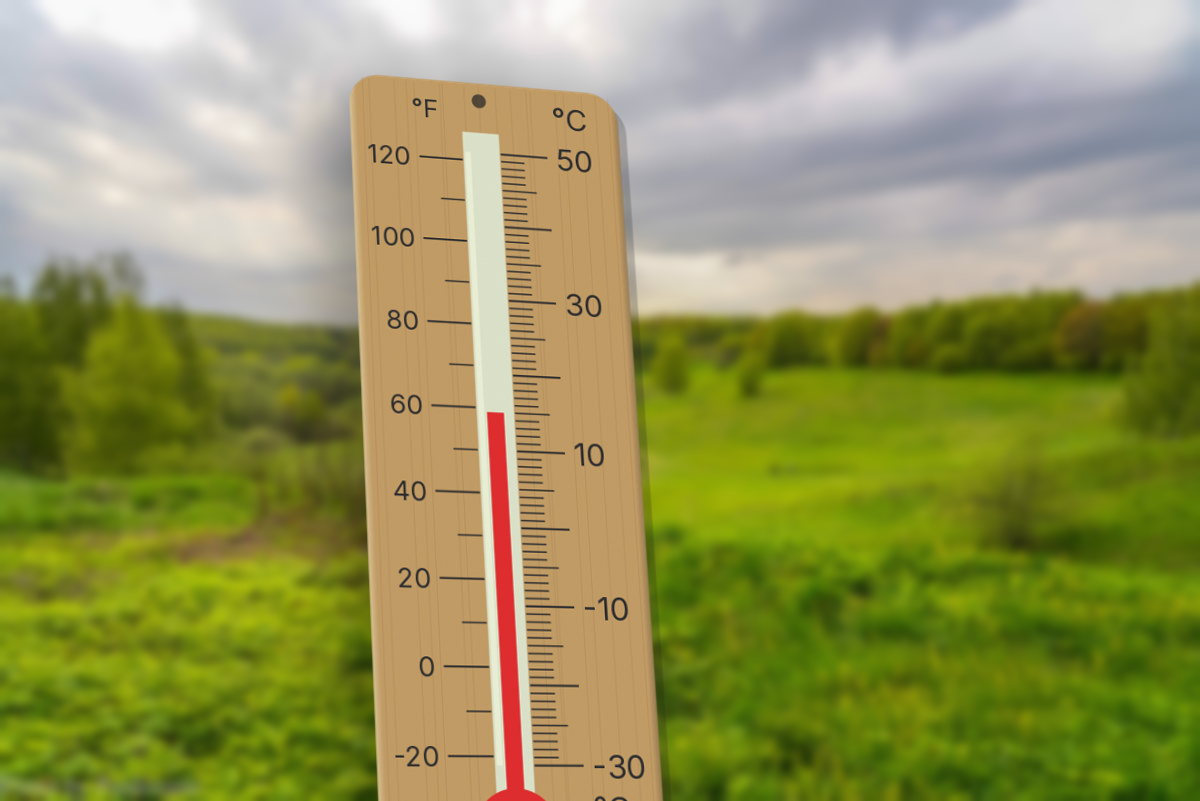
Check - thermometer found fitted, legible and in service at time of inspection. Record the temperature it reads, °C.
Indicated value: 15 °C
